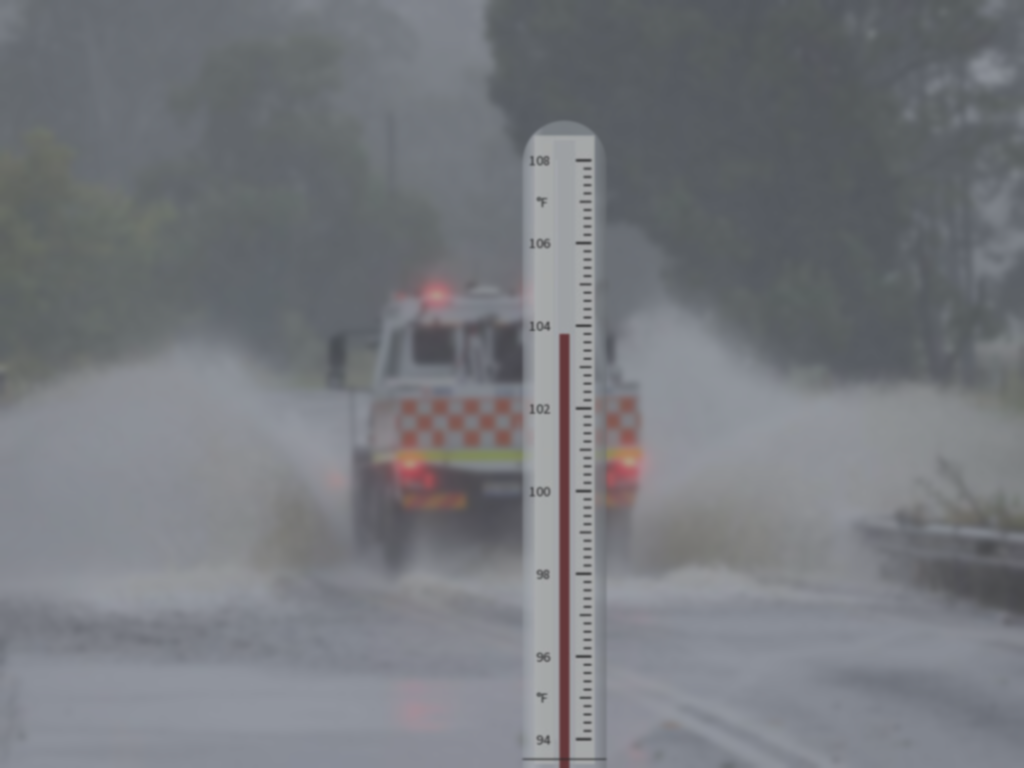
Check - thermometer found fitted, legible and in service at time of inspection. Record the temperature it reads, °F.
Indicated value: 103.8 °F
